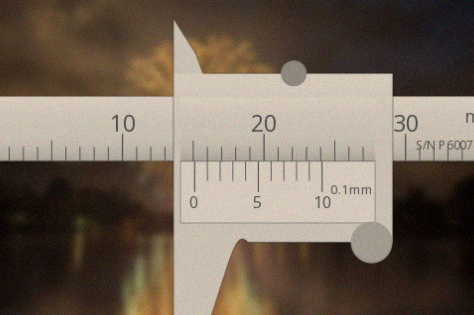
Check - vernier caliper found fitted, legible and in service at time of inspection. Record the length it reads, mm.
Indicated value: 15.1 mm
